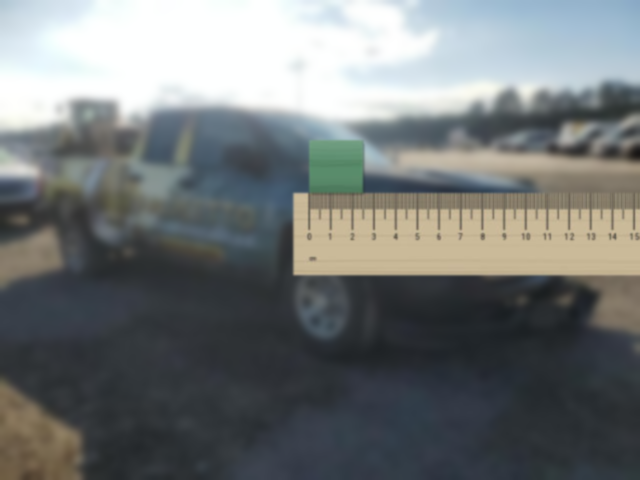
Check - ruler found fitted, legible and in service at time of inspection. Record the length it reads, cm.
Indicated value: 2.5 cm
